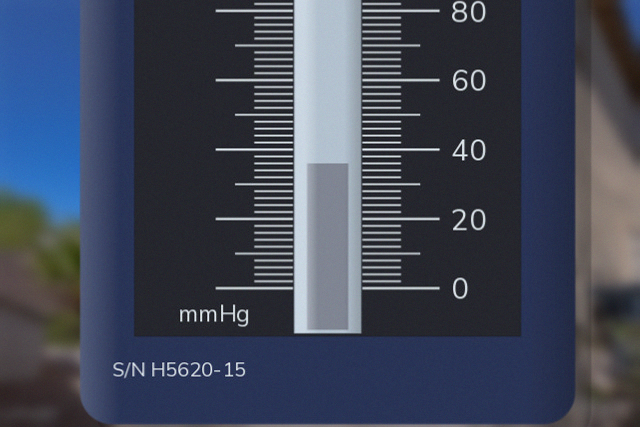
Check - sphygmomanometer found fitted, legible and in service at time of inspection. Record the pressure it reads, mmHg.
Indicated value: 36 mmHg
